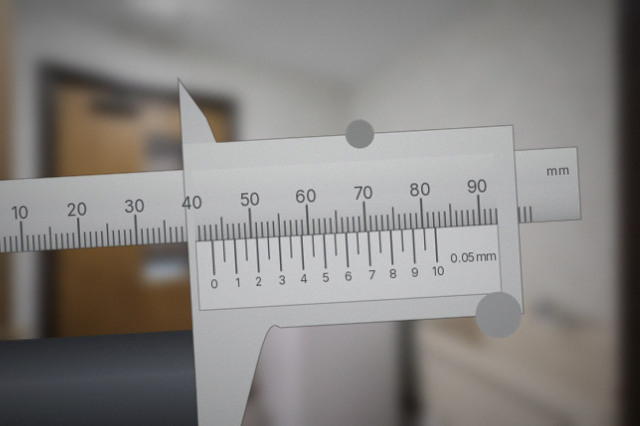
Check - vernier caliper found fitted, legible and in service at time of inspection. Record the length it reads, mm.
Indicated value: 43.2 mm
